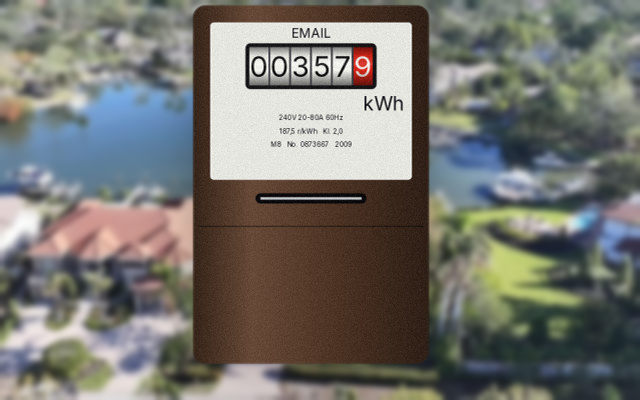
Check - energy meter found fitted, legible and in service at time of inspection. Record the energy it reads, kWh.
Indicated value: 357.9 kWh
